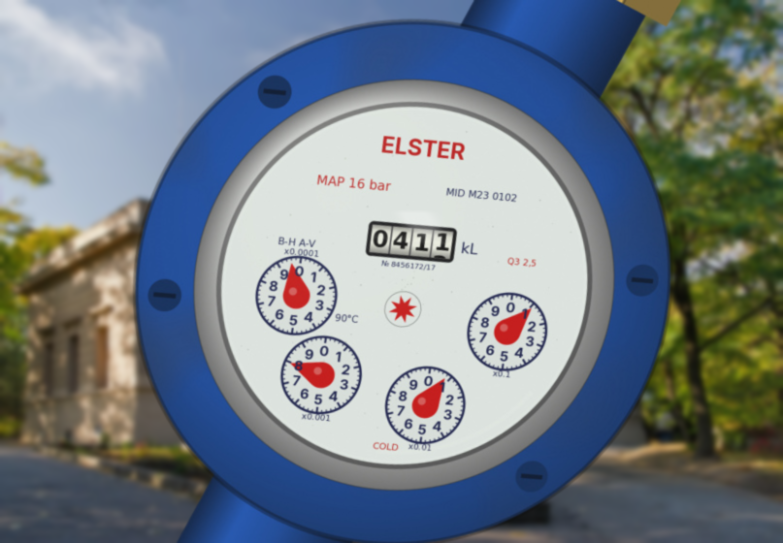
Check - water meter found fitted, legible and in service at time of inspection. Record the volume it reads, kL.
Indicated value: 411.1079 kL
